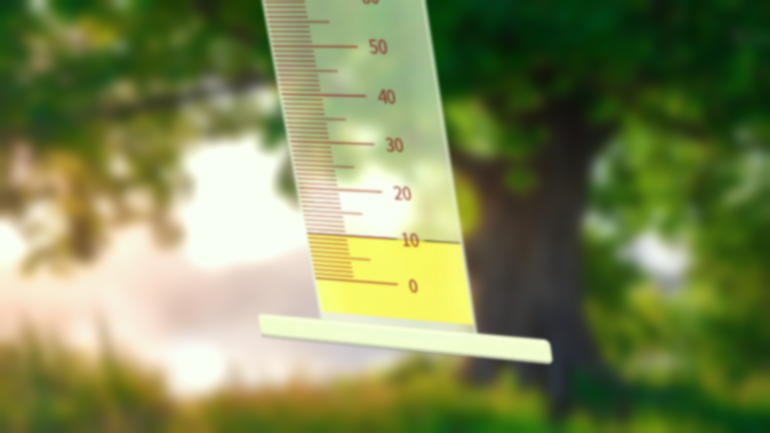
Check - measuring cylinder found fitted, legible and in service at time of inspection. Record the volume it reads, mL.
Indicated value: 10 mL
